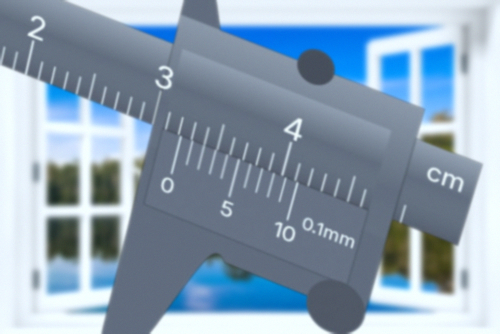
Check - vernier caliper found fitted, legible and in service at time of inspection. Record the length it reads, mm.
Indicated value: 32.2 mm
